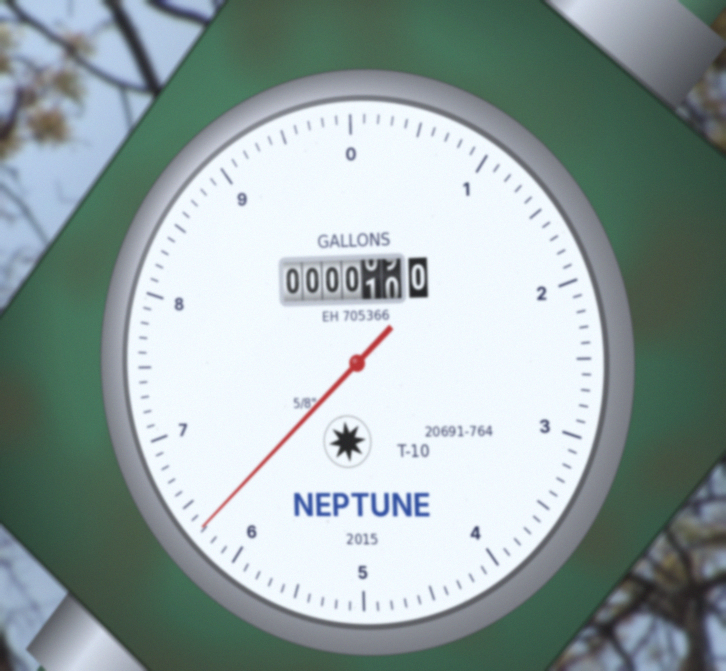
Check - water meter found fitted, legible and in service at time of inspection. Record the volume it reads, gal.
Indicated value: 96.3 gal
